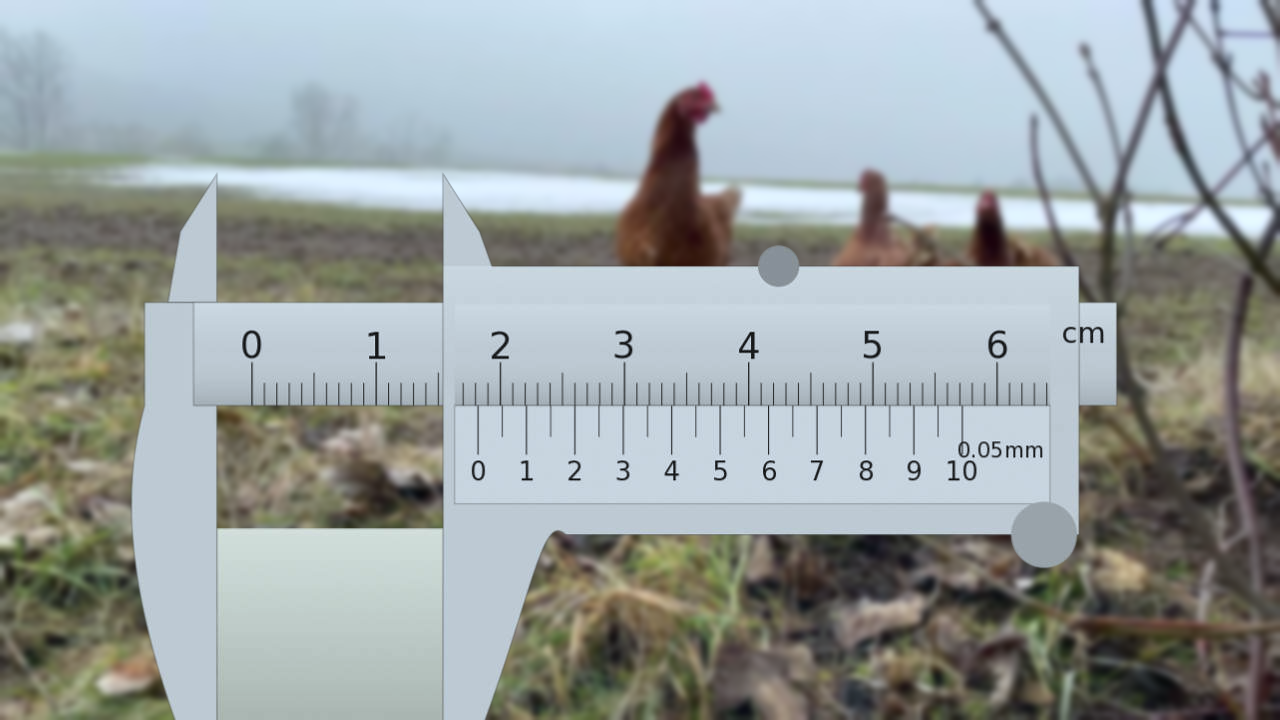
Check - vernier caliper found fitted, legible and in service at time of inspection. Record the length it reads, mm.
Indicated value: 18.2 mm
